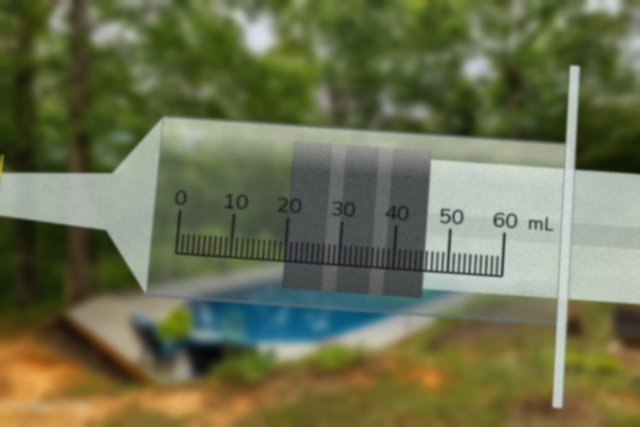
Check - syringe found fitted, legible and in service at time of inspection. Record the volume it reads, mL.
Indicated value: 20 mL
